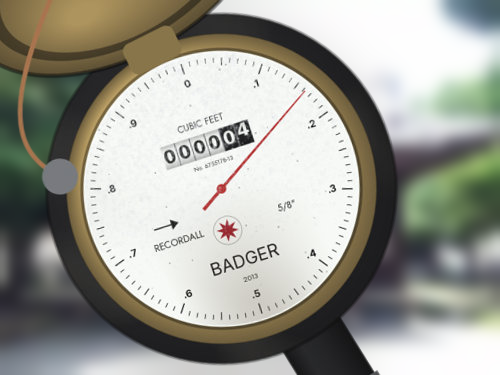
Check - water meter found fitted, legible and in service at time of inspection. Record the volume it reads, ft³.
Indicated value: 4.16 ft³
